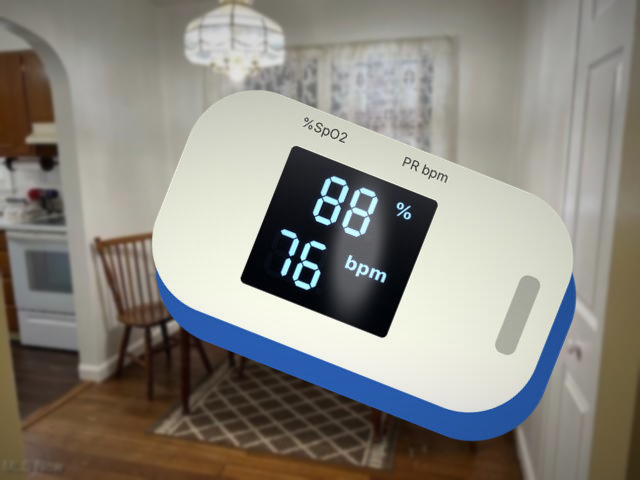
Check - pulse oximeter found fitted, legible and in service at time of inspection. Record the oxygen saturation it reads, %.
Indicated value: 88 %
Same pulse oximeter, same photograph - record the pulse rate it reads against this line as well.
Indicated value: 76 bpm
